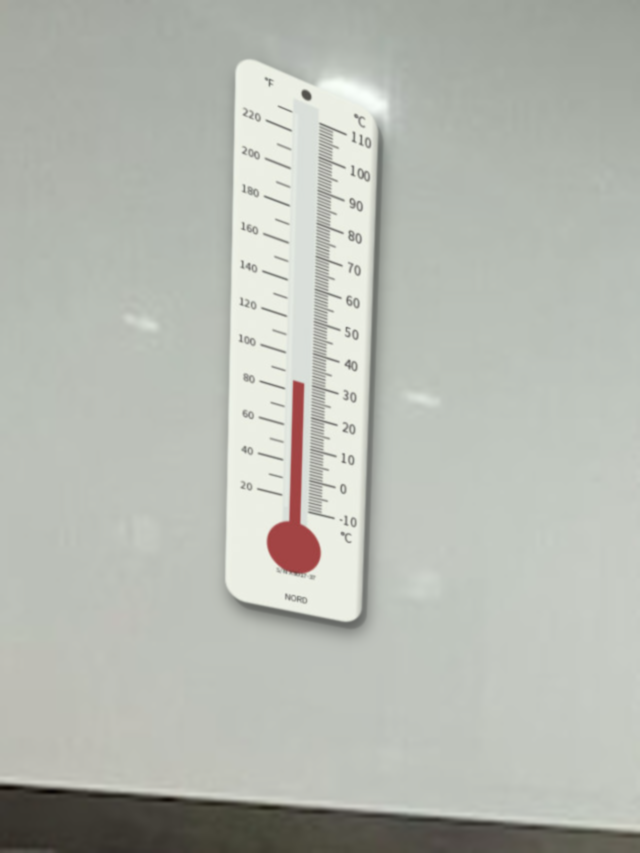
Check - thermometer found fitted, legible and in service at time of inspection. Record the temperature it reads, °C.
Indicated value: 30 °C
